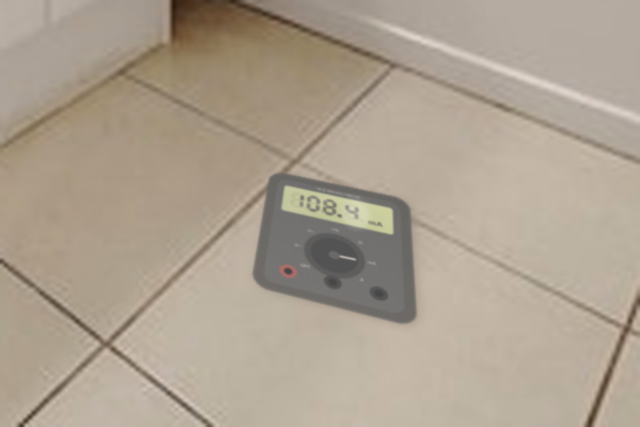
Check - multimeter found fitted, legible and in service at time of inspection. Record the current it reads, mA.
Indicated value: 108.4 mA
